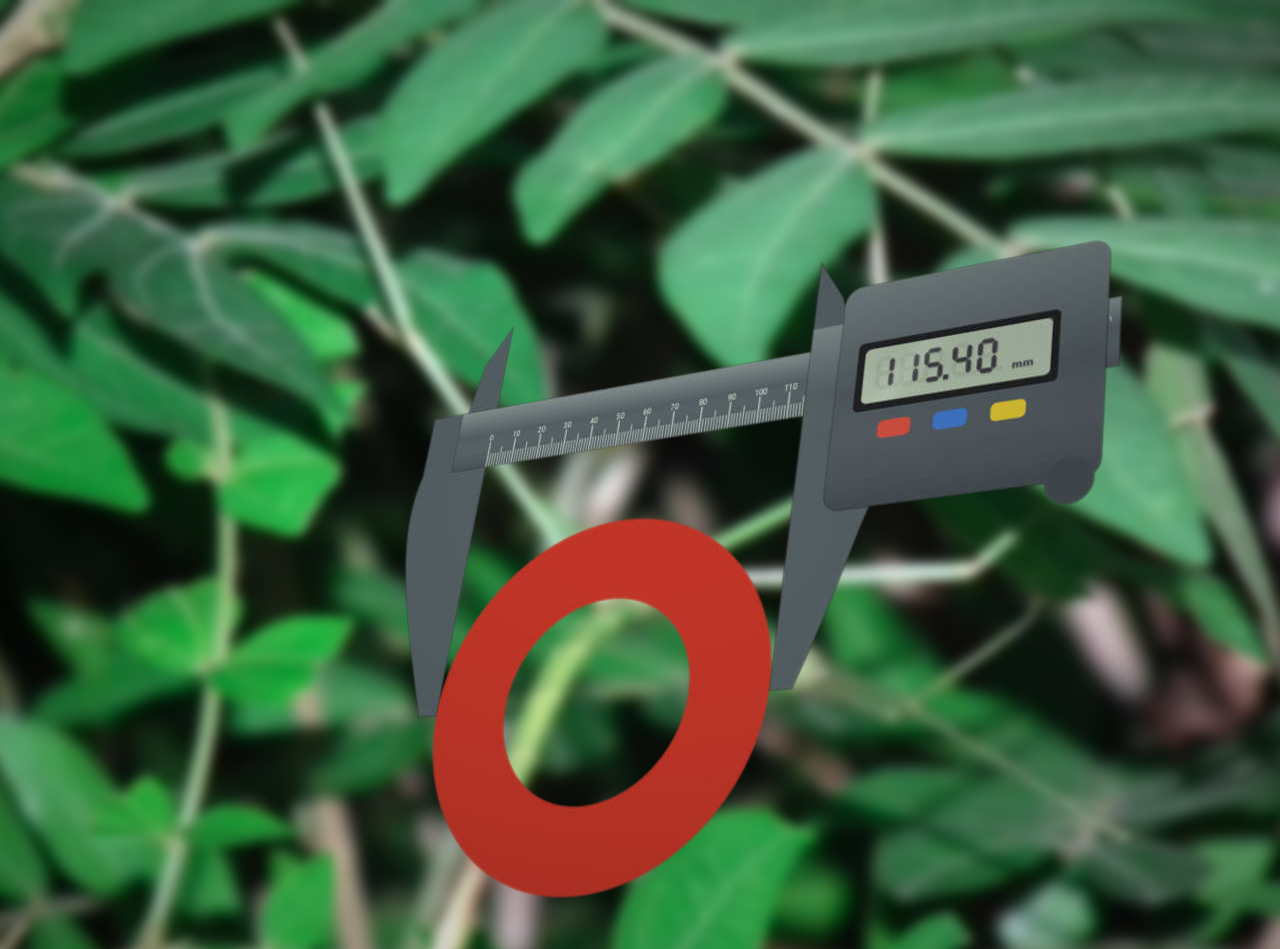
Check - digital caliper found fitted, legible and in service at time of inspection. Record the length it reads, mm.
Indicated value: 115.40 mm
